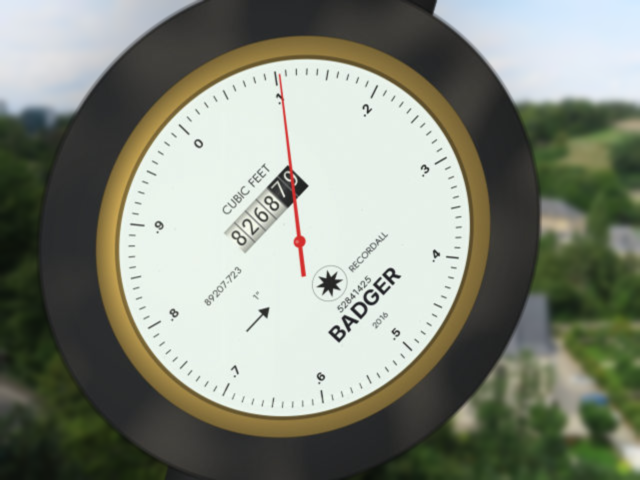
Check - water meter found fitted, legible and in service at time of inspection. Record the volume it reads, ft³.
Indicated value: 826879.10 ft³
